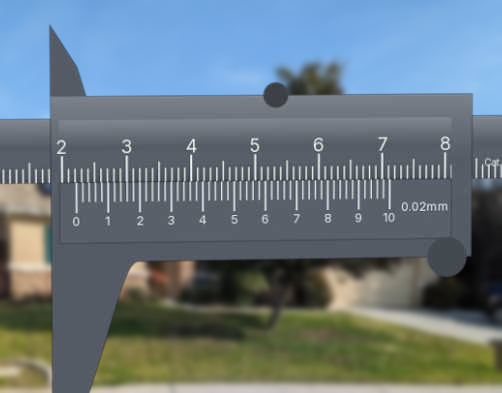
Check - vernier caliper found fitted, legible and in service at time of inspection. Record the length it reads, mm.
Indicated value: 22.2 mm
